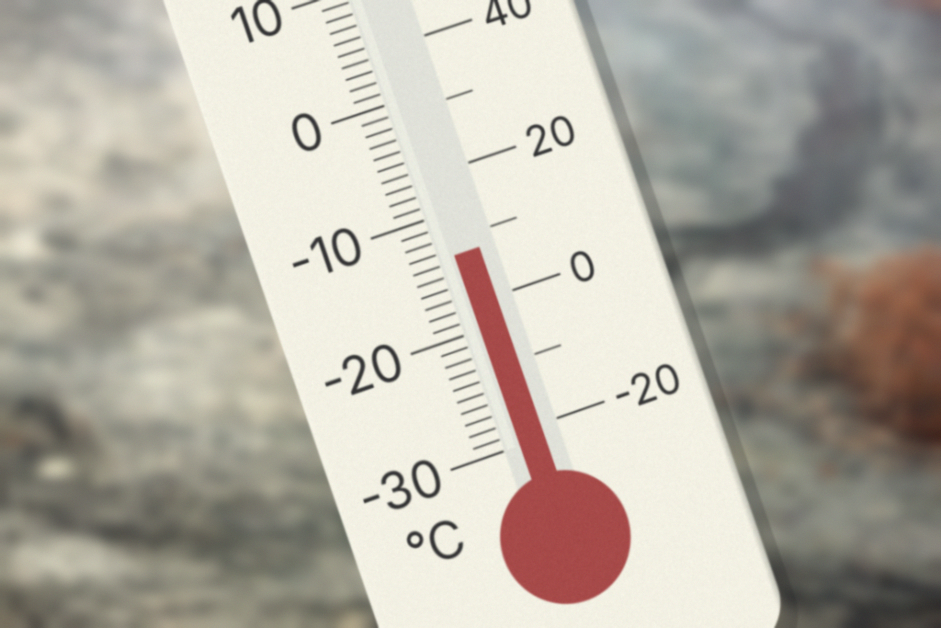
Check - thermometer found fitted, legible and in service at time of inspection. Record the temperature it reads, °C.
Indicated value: -13.5 °C
